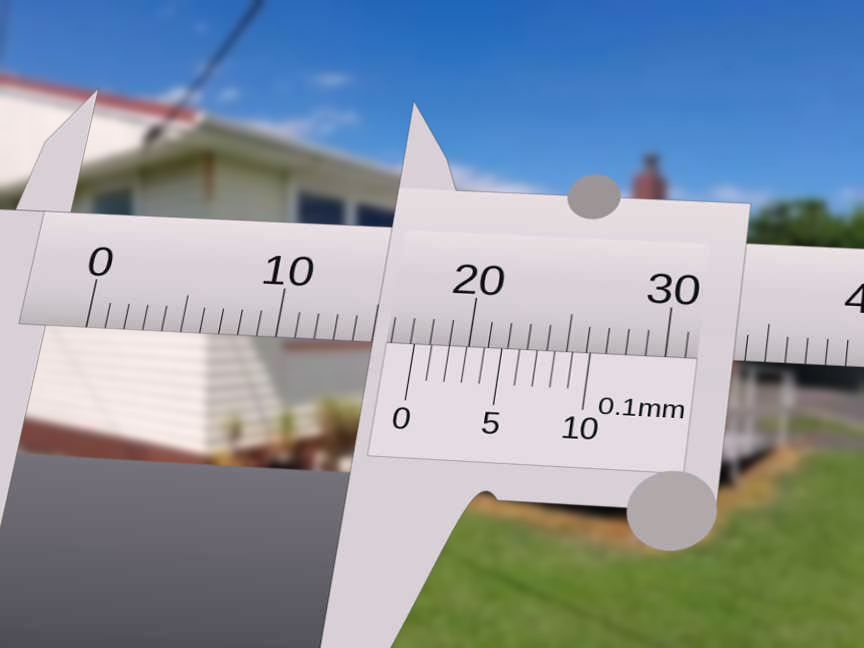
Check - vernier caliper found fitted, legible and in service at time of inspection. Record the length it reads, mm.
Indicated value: 17.2 mm
